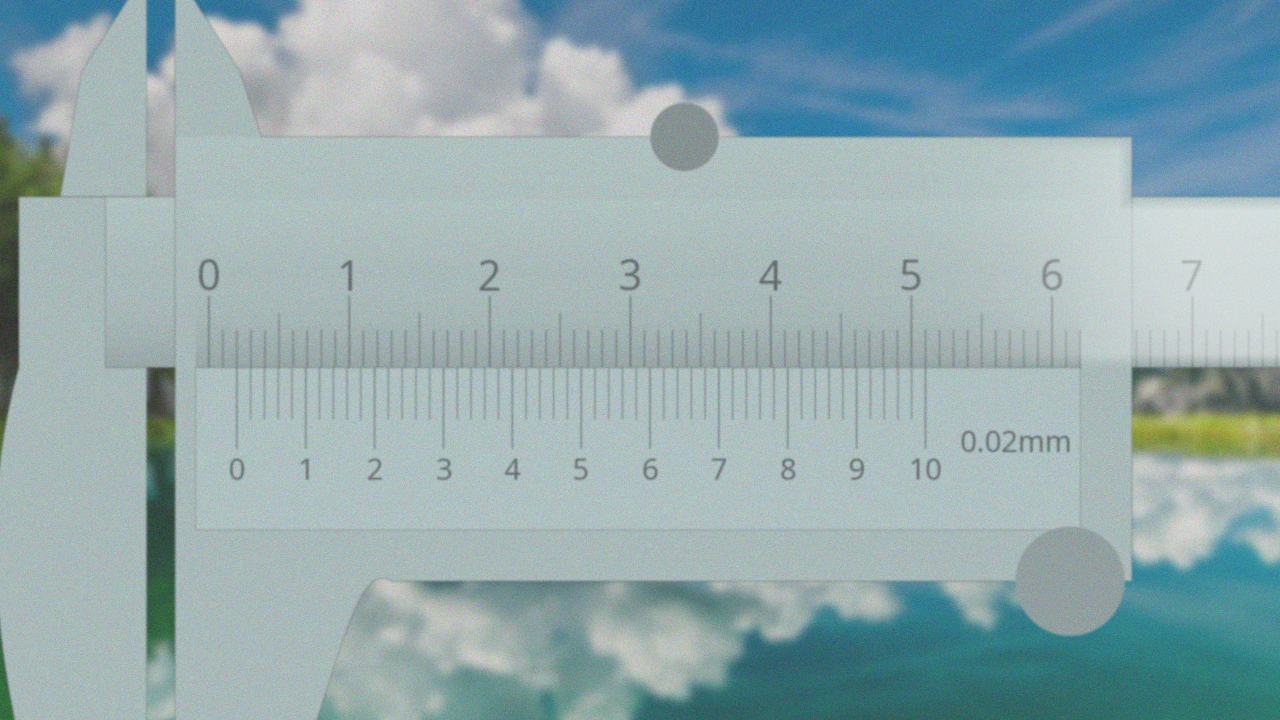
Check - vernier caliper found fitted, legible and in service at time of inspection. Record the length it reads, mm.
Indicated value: 2.0 mm
